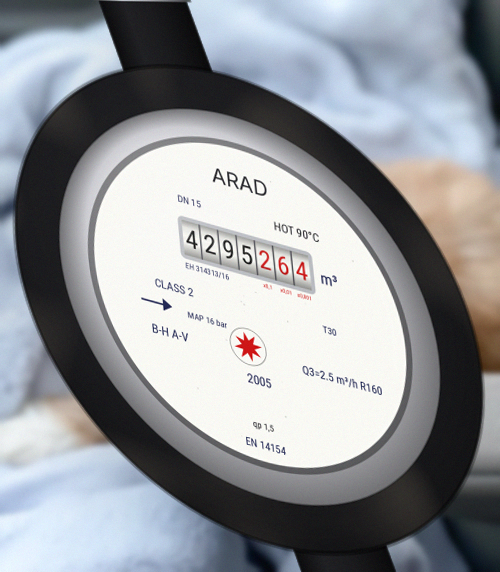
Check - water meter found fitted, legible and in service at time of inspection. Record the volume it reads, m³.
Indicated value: 4295.264 m³
